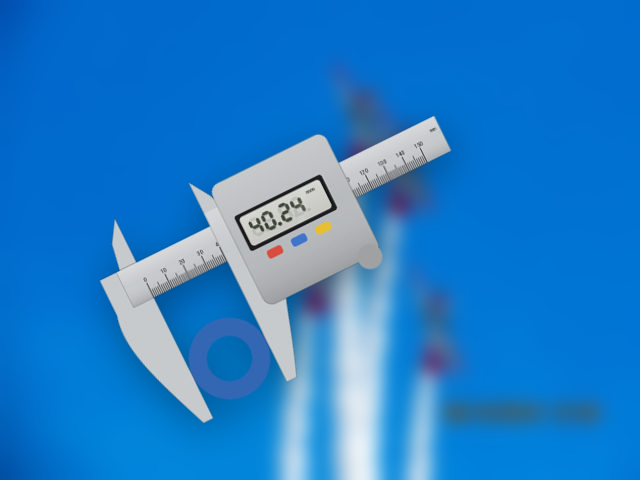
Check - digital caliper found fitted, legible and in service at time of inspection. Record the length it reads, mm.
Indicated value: 40.24 mm
